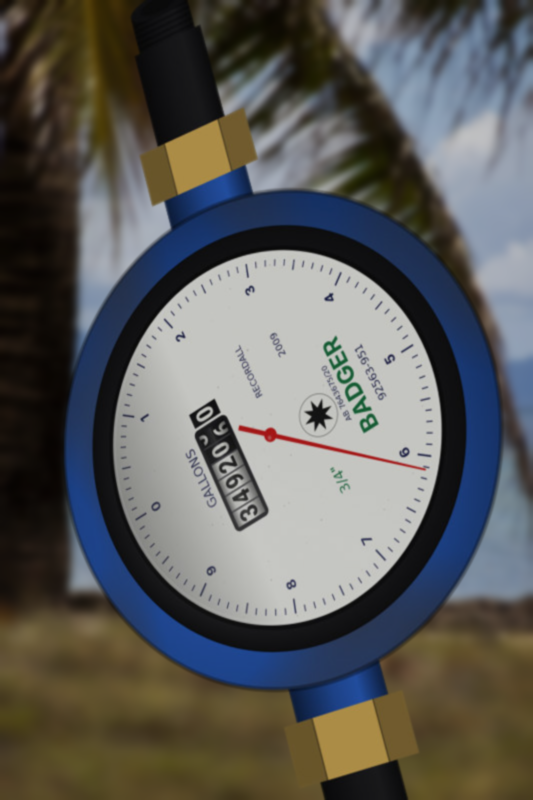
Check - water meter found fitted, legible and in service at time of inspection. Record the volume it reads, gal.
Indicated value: 3492056.1 gal
